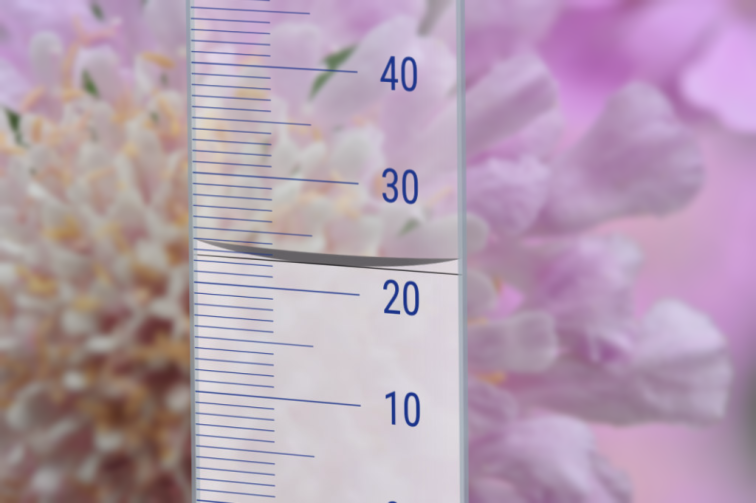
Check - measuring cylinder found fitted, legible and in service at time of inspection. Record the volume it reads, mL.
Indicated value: 22.5 mL
